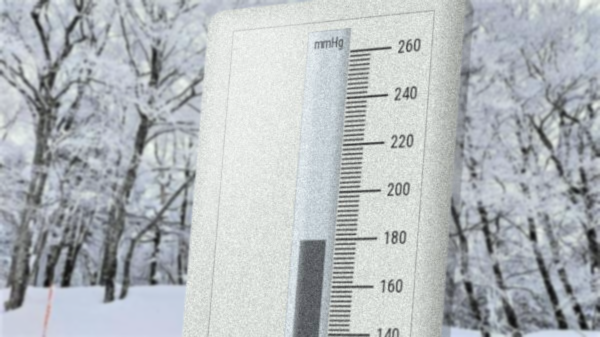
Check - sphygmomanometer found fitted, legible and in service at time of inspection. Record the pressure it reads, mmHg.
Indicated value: 180 mmHg
